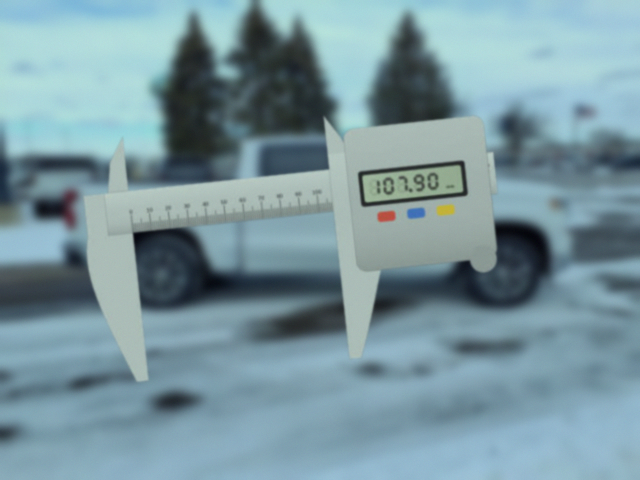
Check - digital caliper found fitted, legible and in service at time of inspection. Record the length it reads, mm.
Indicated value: 107.90 mm
